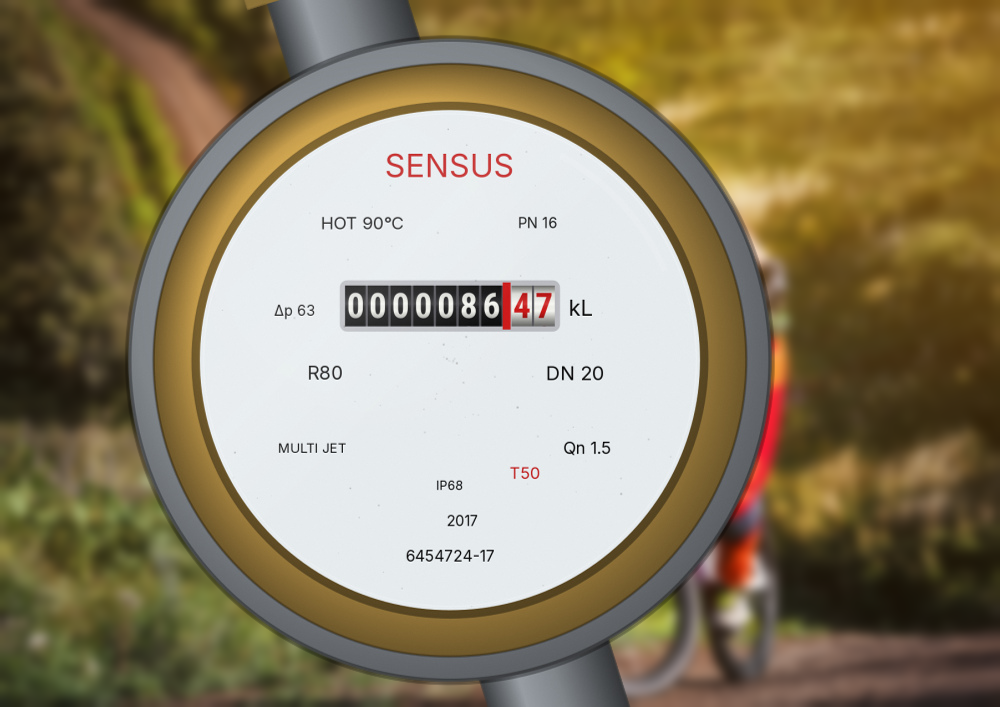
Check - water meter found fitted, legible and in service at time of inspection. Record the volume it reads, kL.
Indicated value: 86.47 kL
